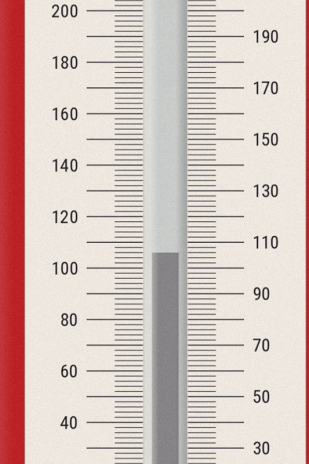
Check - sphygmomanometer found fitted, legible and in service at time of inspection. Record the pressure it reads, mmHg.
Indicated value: 106 mmHg
